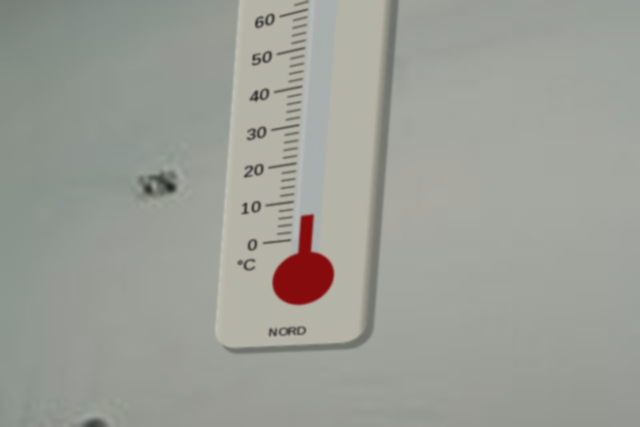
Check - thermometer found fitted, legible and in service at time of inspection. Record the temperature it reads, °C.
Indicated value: 6 °C
